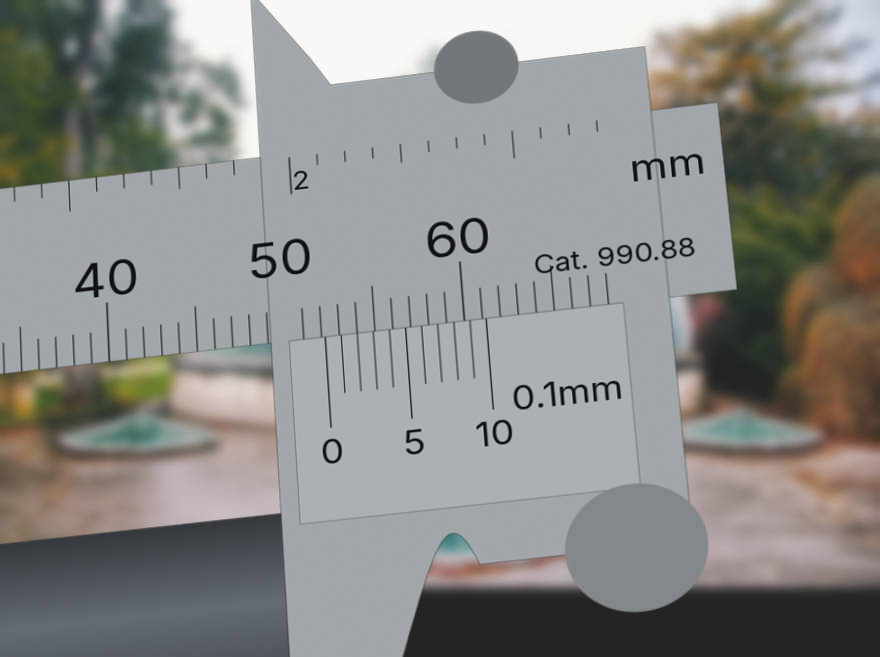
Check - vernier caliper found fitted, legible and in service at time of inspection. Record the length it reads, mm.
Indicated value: 52.2 mm
